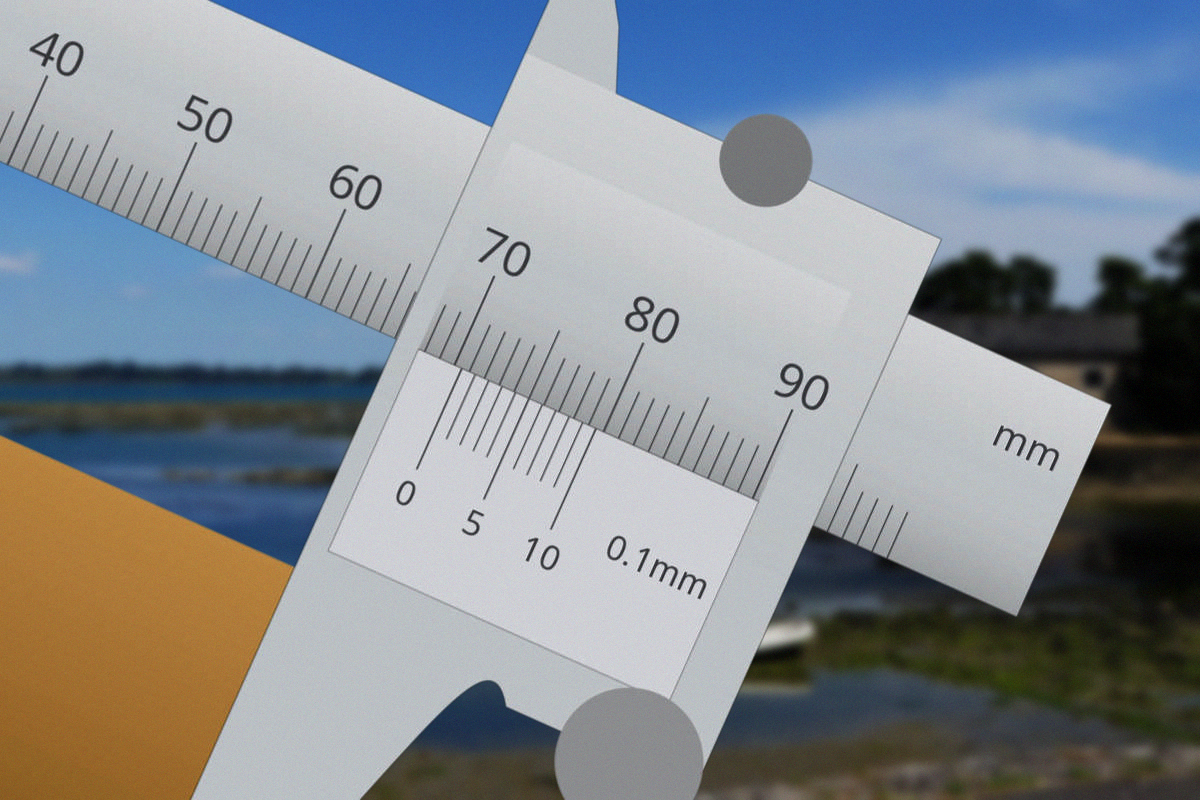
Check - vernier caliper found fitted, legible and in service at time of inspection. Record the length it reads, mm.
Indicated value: 70.5 mm
